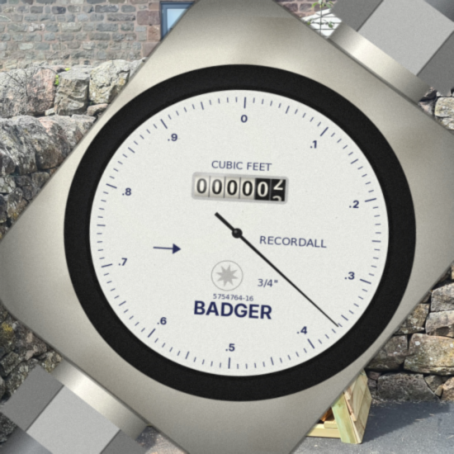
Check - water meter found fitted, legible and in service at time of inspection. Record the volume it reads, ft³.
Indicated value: 2.36 ft³
